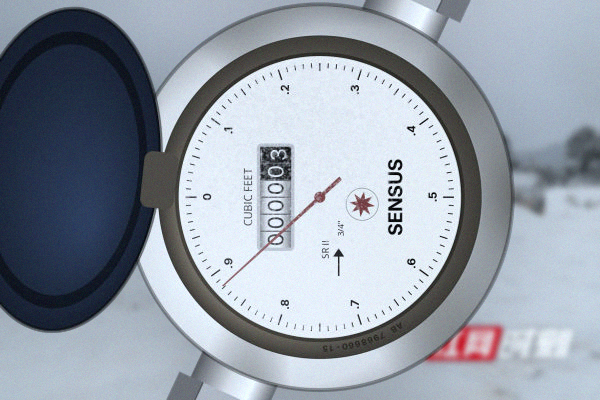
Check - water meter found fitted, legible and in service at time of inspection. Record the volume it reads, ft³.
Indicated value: 2.88 ft³
